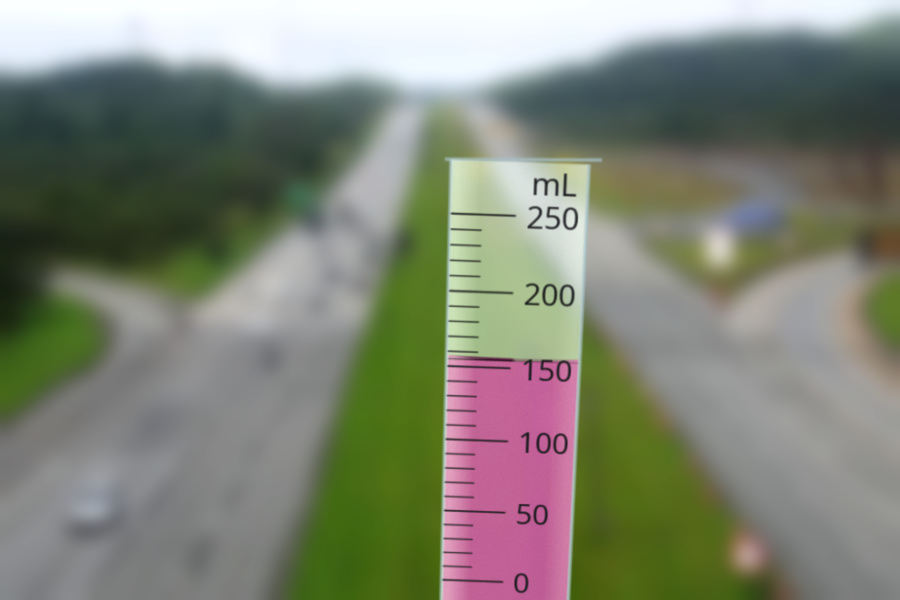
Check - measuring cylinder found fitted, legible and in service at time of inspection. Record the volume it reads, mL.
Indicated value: 155 mL
